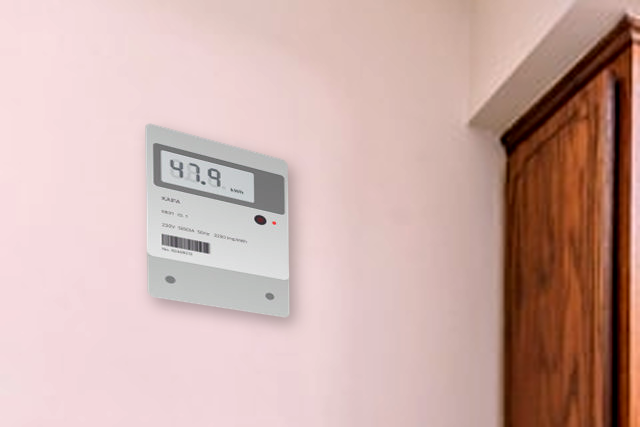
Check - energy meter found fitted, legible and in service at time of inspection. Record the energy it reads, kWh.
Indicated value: 47.9 kWh
